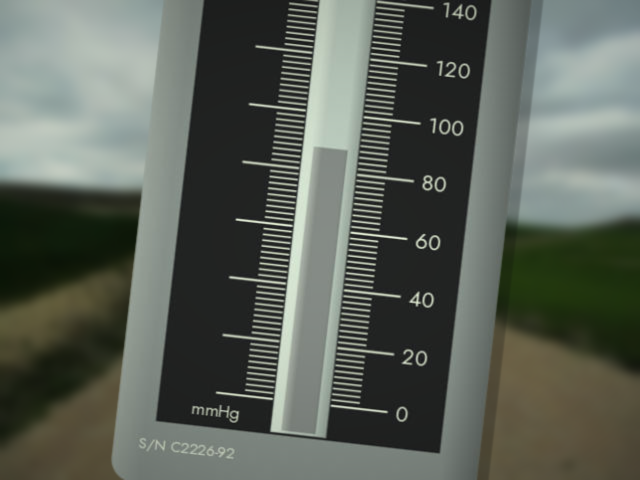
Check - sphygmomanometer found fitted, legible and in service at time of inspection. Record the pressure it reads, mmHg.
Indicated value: 88 mmHg
